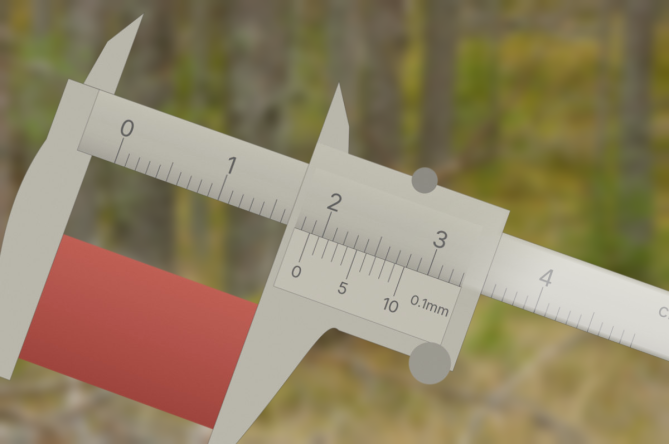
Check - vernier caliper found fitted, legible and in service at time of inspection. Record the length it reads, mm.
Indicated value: 18.8 mm
